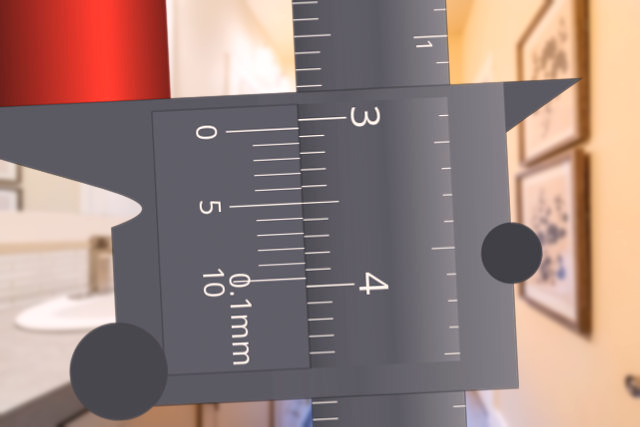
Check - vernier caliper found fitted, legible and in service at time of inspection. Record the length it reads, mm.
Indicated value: 30.5 mm
